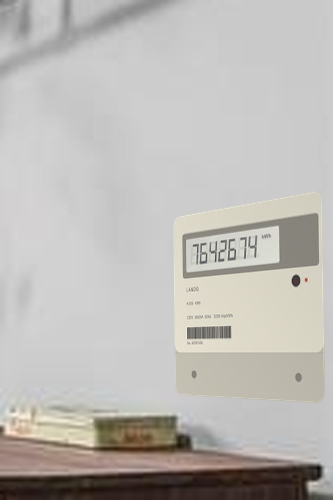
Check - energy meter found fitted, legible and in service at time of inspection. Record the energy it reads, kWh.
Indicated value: 7642674 kWh
